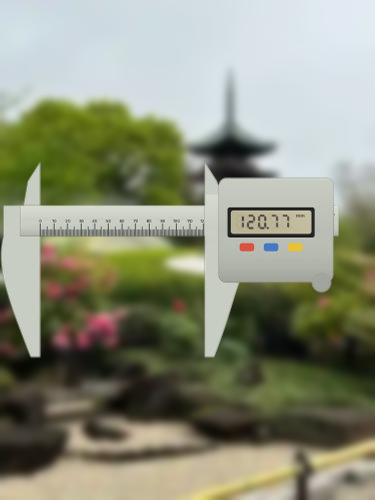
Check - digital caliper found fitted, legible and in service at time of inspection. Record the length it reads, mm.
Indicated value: 120.77 mm
